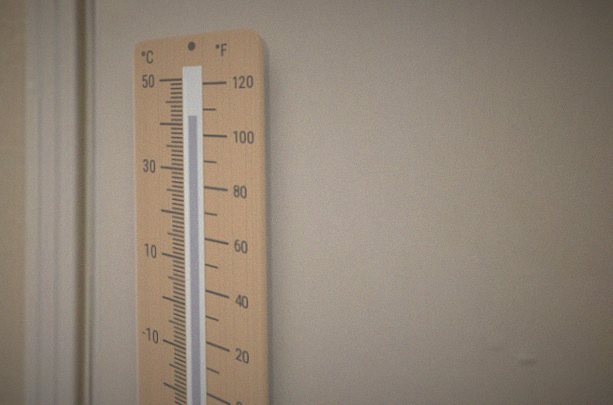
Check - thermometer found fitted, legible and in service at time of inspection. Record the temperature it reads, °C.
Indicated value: 42 °C
